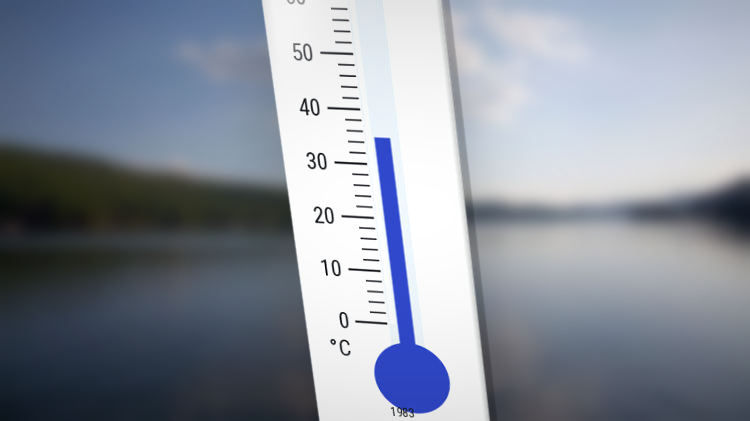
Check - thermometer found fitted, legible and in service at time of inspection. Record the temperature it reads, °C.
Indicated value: 35 °C
